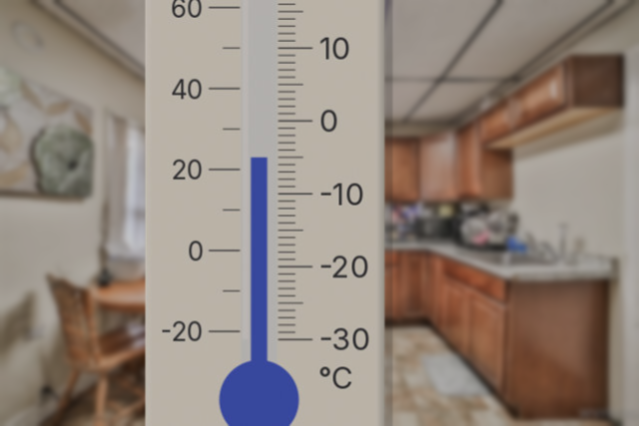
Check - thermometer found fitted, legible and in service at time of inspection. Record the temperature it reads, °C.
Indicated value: -5 °C
